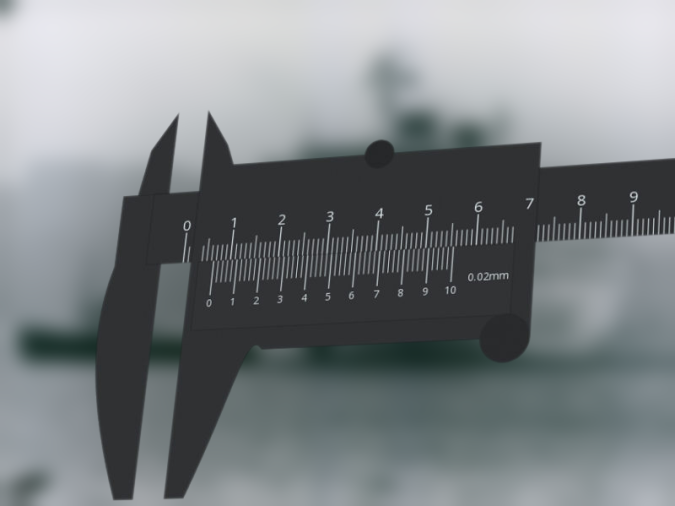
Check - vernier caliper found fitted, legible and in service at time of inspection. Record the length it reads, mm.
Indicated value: 6.5 mm
